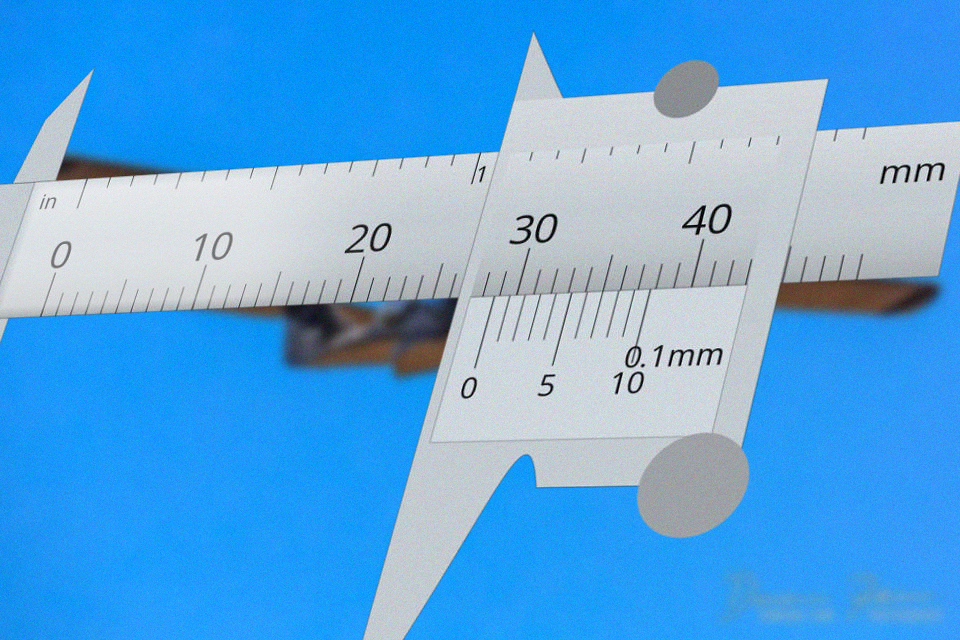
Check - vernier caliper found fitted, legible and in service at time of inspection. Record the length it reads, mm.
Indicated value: 28.7 mm
